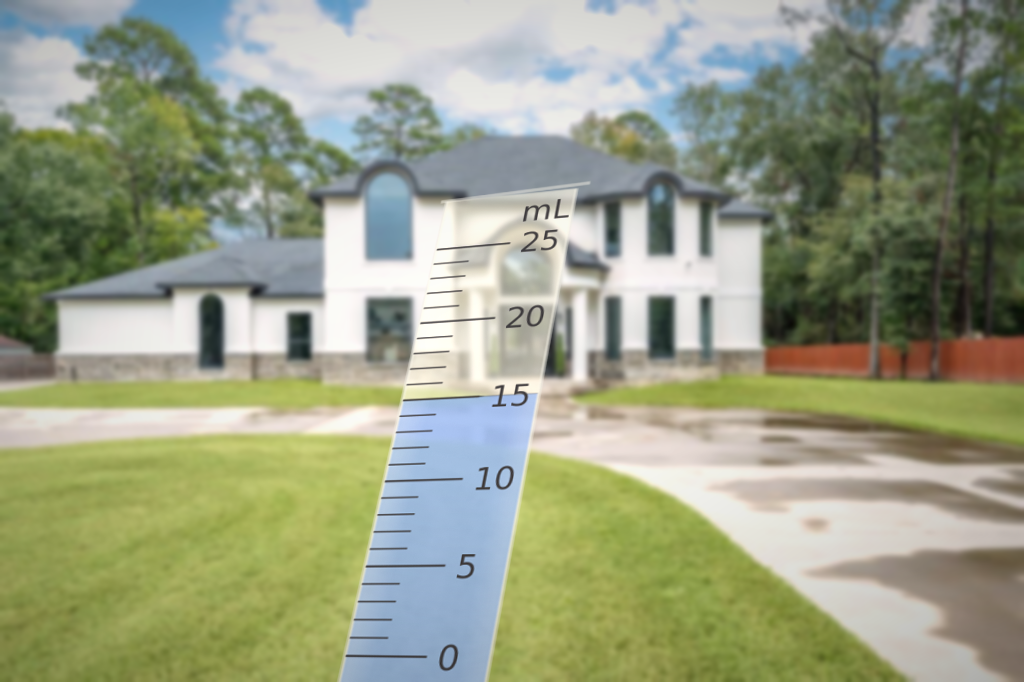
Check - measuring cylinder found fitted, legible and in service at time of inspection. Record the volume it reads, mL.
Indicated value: 15 mL
